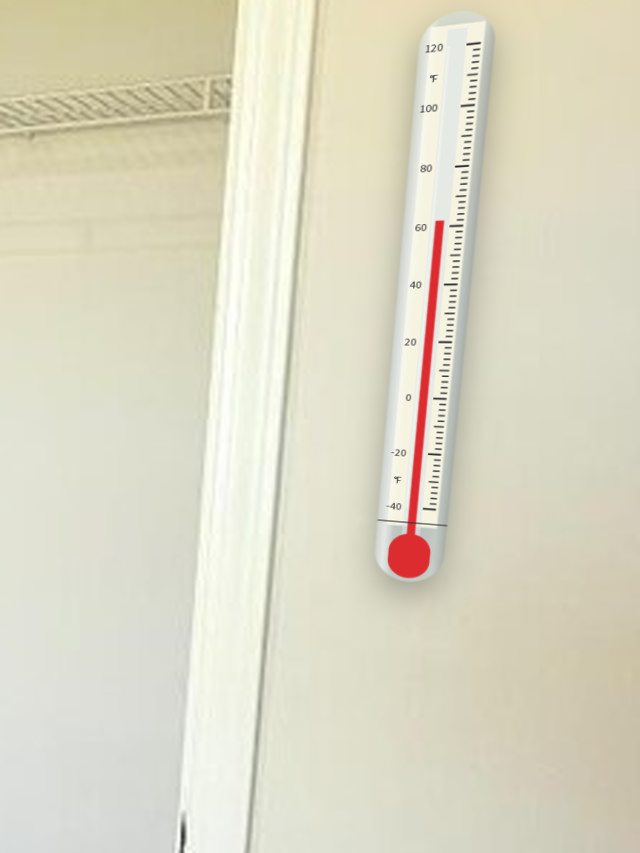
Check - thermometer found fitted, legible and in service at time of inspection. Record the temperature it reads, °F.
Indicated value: 62 °F
